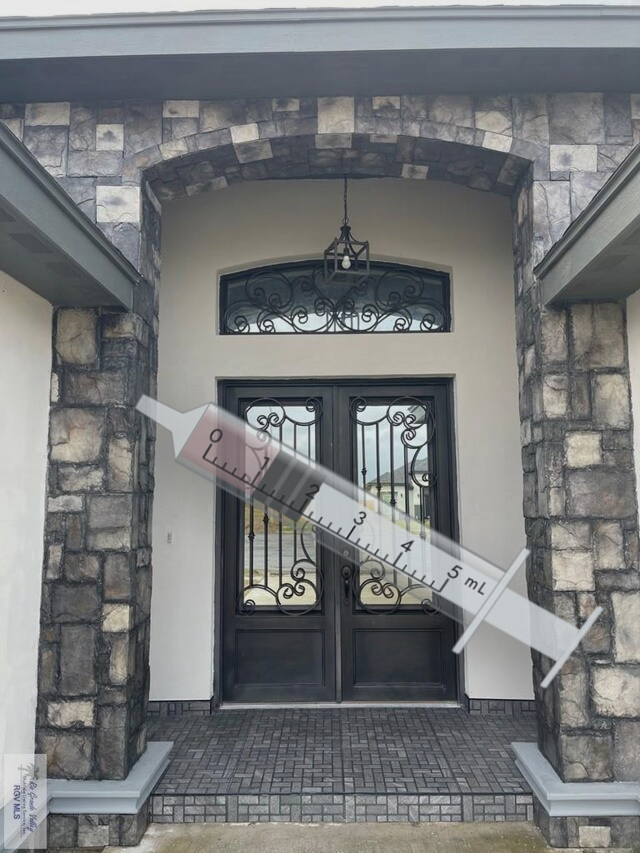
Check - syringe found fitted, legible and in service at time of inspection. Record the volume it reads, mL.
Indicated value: 1.1 mL
